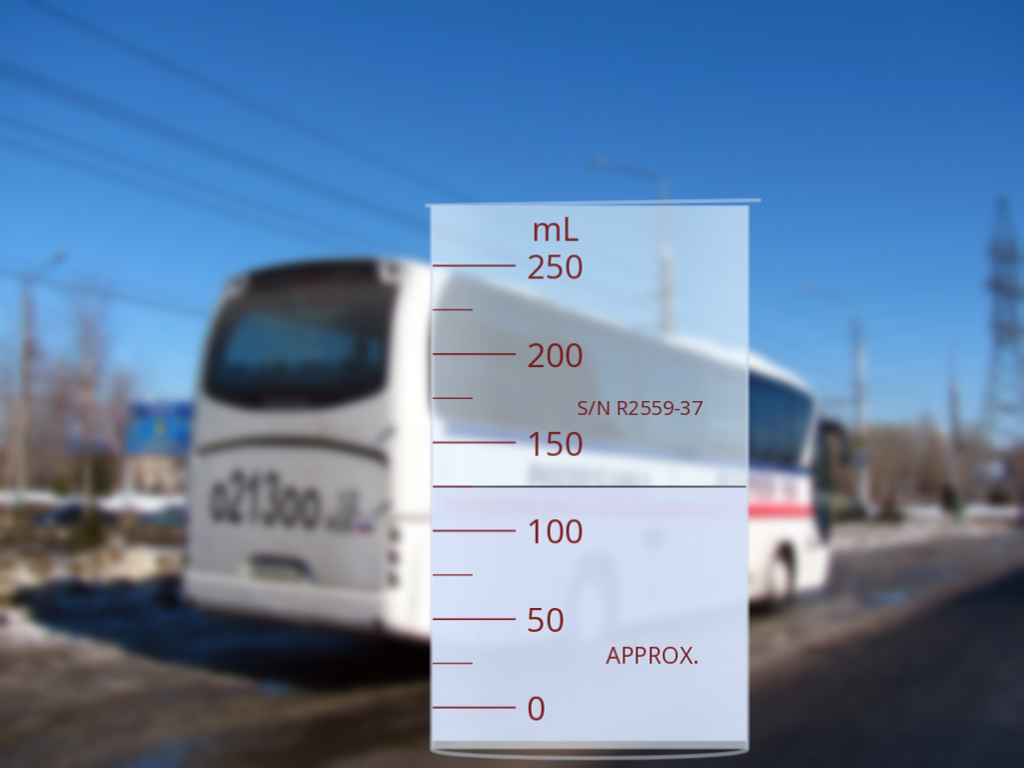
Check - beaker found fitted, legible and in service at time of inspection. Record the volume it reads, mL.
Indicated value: 125 mL
